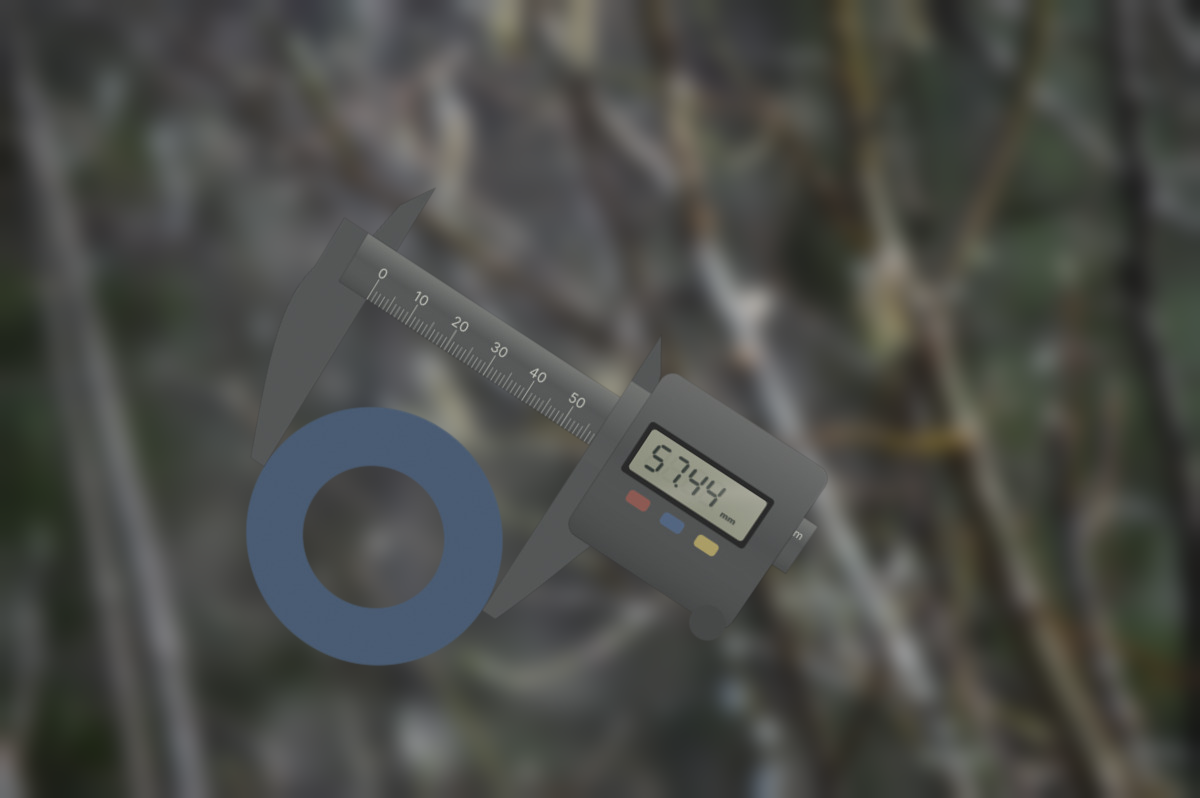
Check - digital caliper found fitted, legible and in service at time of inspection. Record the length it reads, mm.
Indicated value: 57.44 mm
